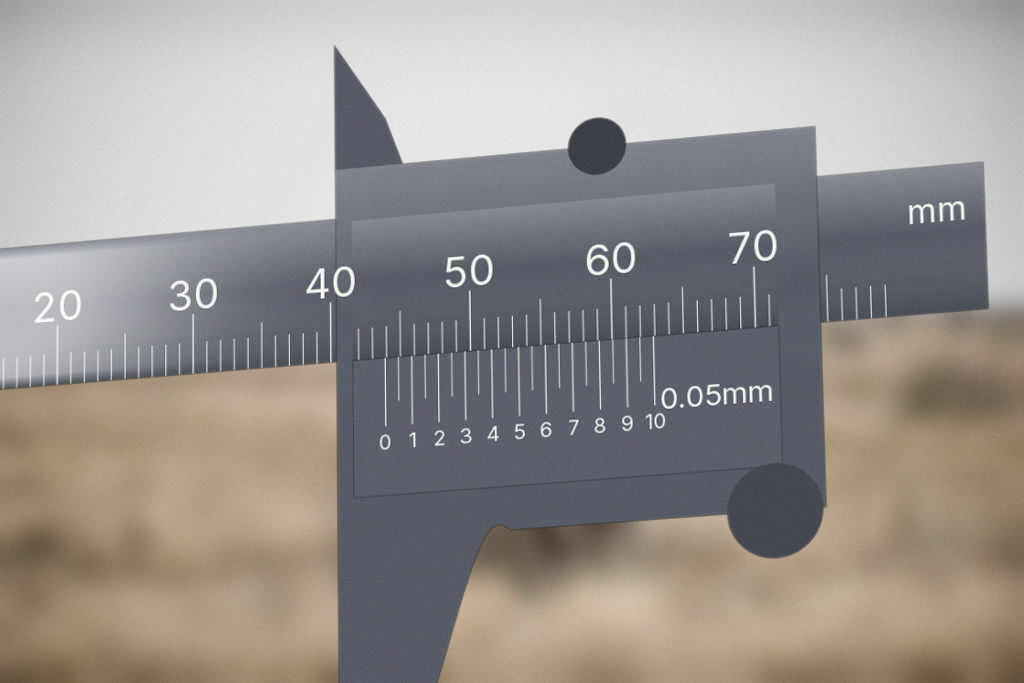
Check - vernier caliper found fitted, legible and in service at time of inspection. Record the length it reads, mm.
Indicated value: 43.9 mm
